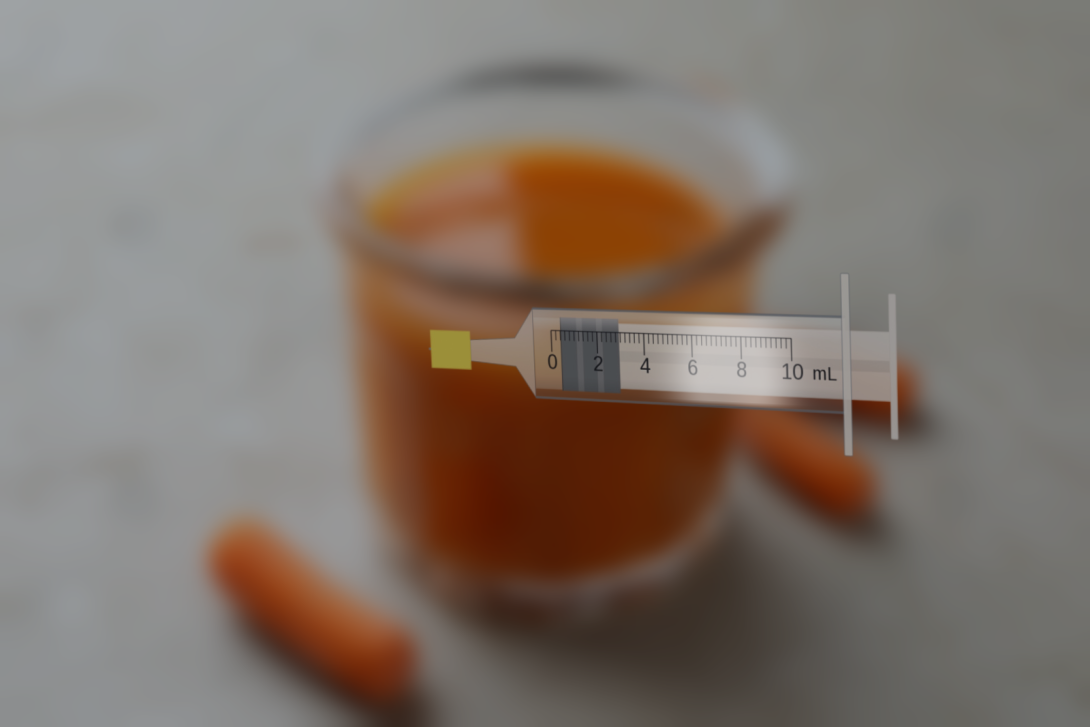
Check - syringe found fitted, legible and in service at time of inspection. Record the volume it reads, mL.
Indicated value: 0.4 mL
